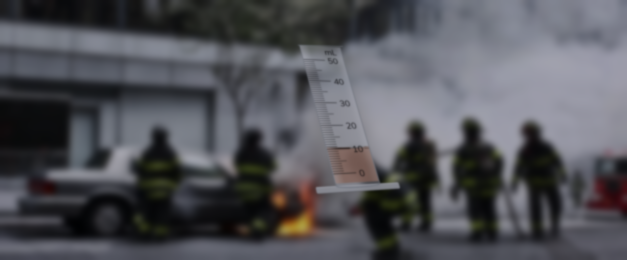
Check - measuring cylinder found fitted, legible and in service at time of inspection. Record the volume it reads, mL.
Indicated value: 10 mL
